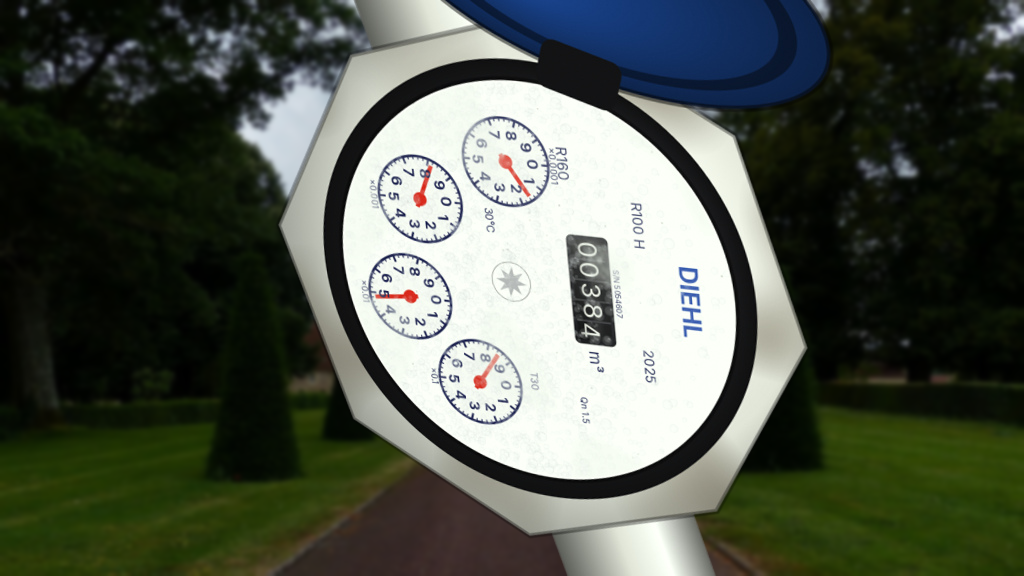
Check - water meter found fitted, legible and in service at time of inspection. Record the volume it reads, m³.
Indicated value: 383.8481 m³
